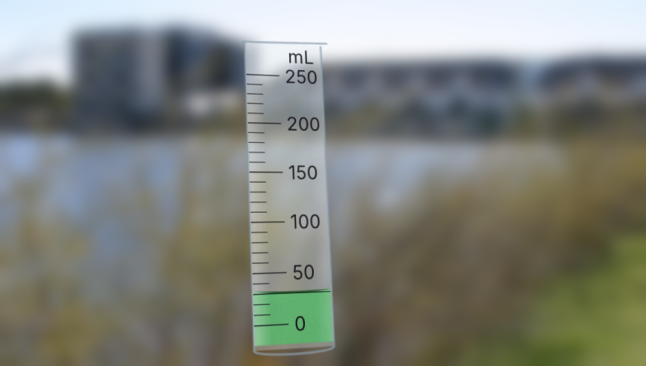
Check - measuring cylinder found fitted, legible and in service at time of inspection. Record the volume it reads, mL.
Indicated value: 30 mL
